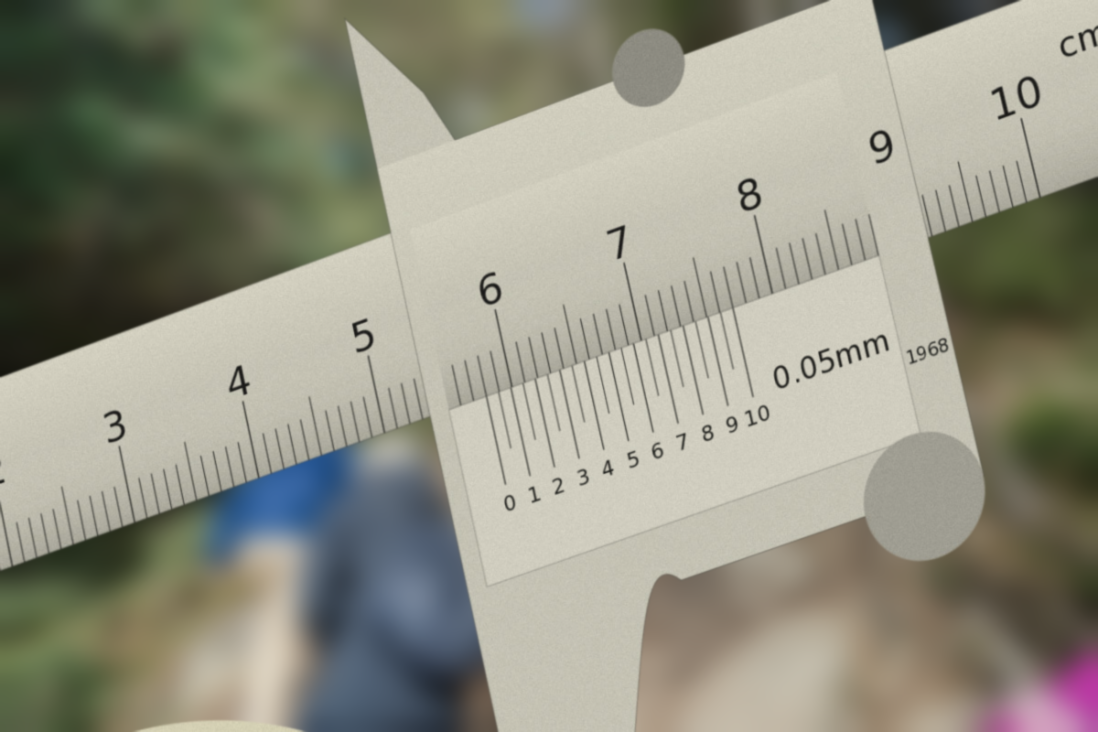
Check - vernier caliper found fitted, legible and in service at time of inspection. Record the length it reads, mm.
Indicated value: 58.0 mm
